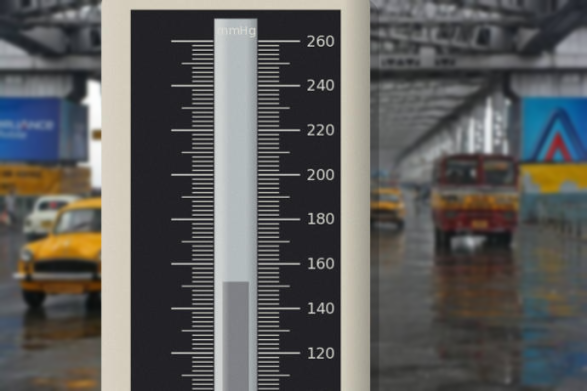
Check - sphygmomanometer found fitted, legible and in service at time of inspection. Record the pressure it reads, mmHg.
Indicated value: 152 mmHg
